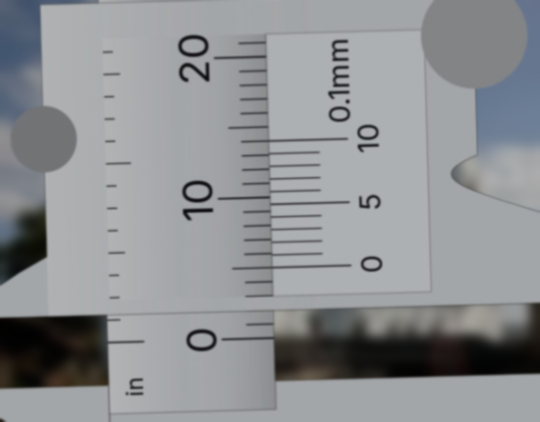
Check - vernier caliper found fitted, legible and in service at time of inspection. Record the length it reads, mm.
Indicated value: 5.0 mm
